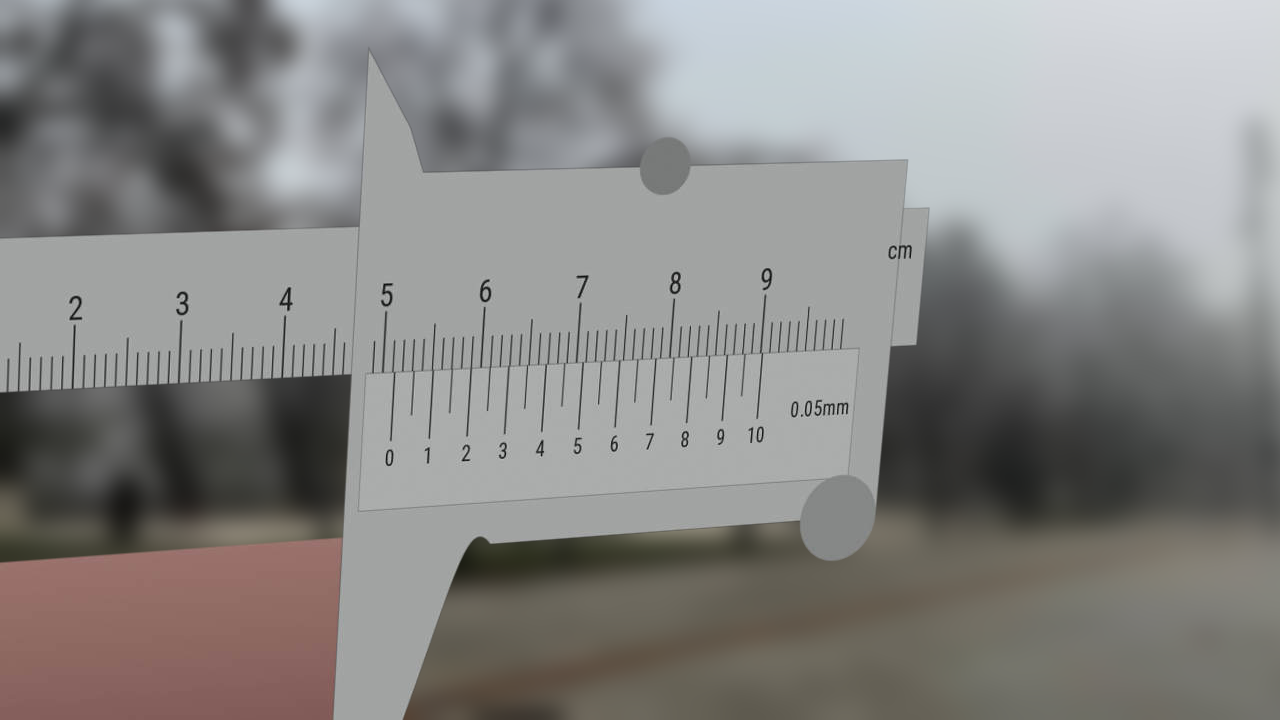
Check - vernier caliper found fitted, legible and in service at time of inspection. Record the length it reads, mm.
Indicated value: 51.2 mm
